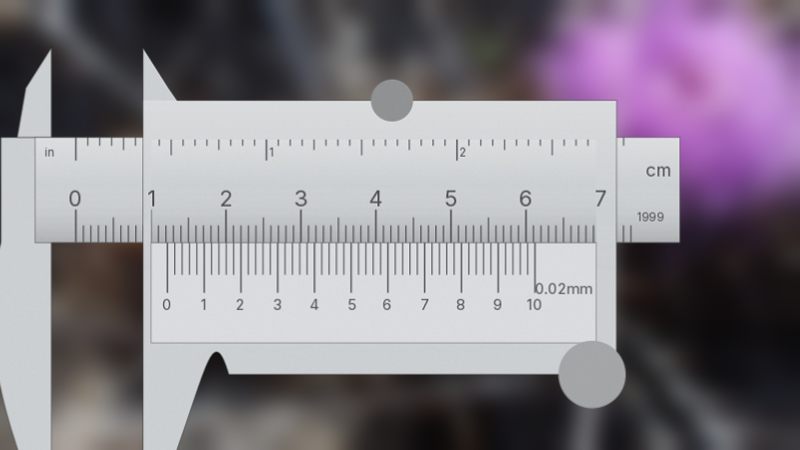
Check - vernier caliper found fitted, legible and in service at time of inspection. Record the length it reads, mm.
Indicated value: 12.2 mm
